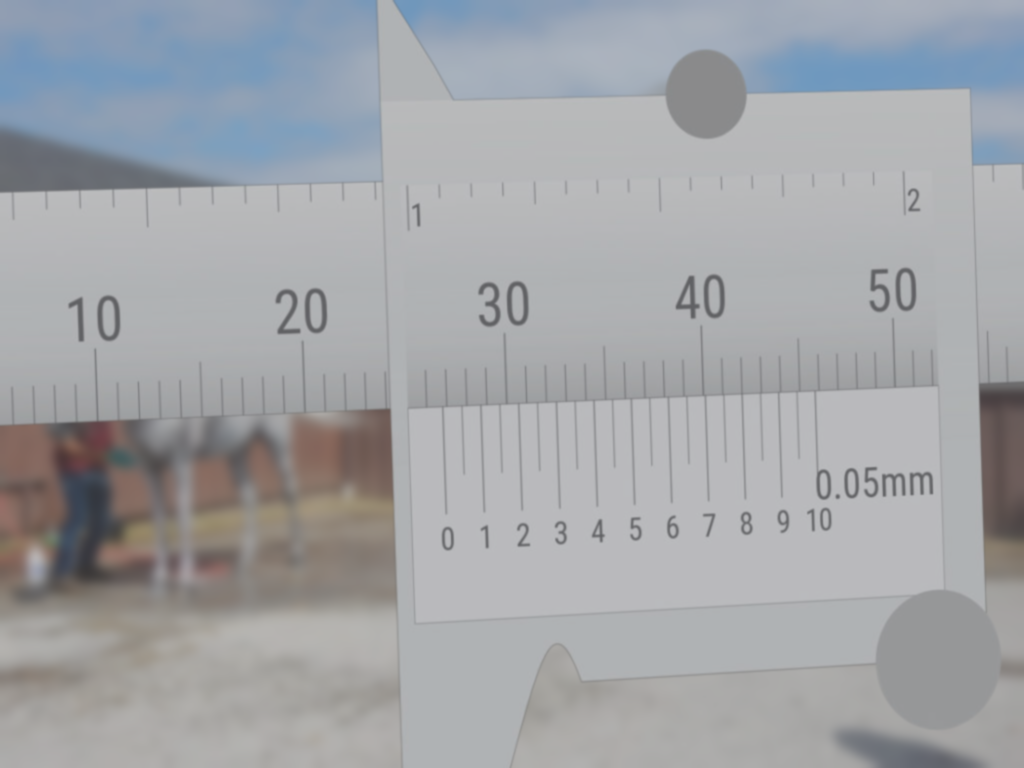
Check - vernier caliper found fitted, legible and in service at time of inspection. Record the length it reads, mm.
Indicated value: 26.8 mm
